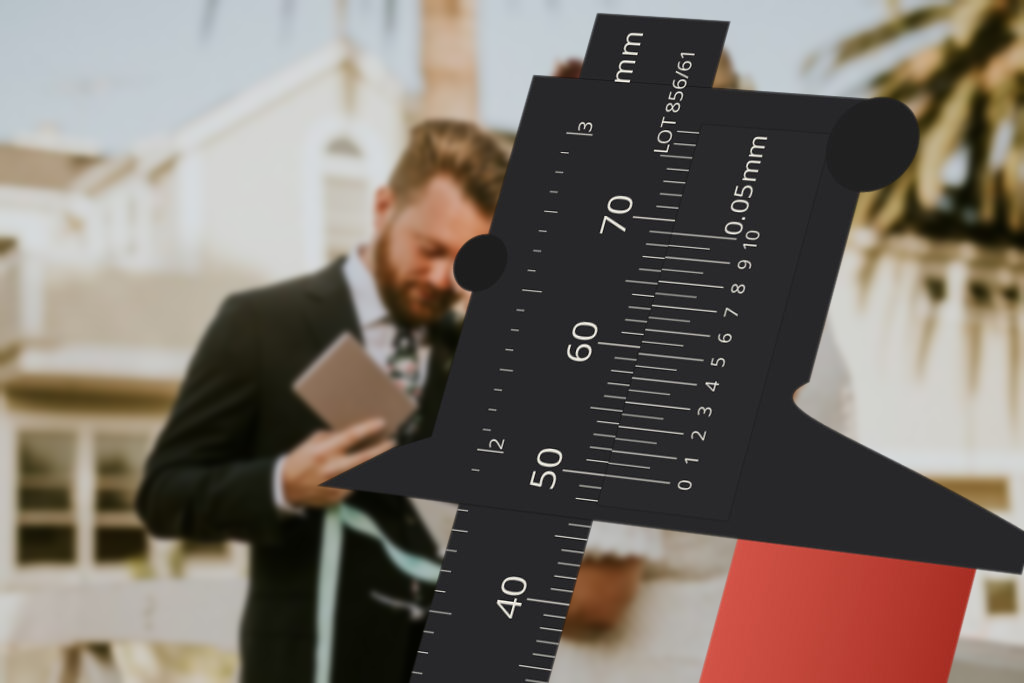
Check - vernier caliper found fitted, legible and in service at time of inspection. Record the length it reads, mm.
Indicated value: 50.0 mm
